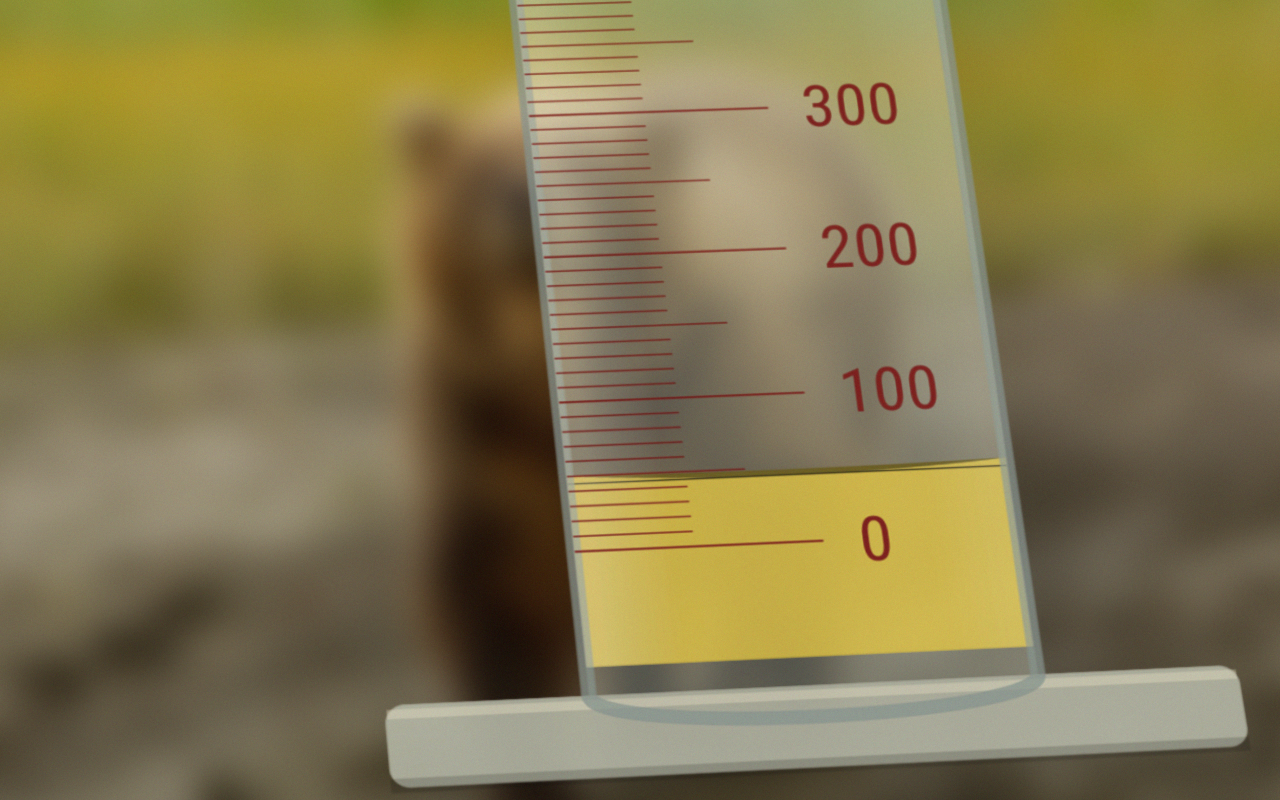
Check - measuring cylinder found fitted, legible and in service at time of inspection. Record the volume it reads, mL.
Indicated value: 45 mL
